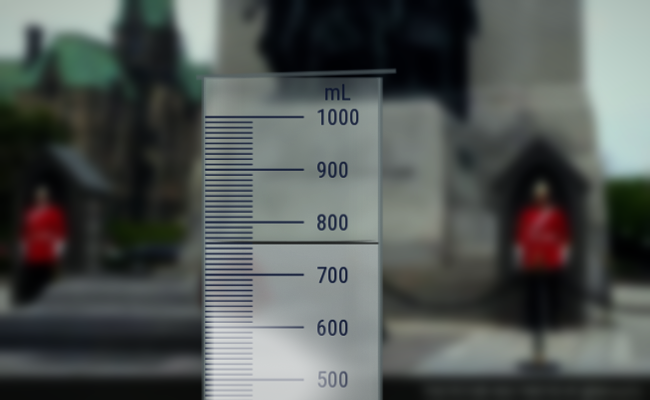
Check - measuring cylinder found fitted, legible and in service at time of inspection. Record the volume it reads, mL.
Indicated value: 760 mL
